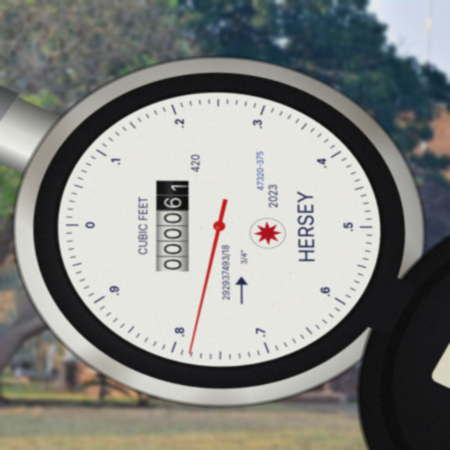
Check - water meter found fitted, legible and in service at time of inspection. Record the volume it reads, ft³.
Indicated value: 60.78 ft³
